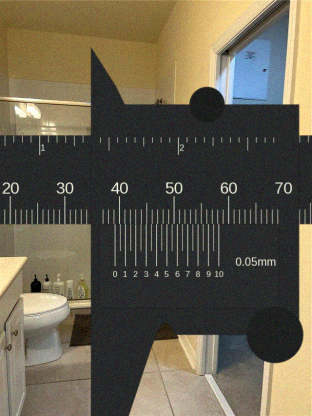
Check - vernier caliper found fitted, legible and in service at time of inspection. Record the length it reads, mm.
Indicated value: 39.2 mm
